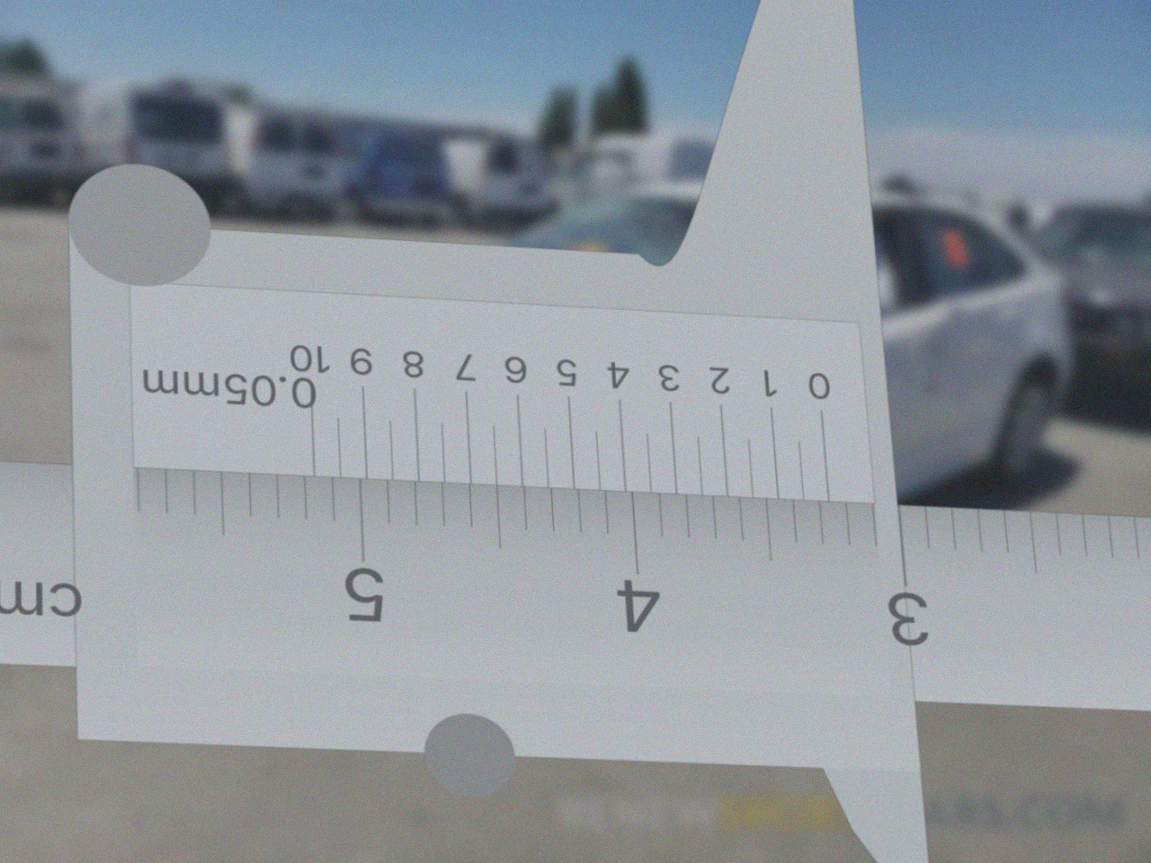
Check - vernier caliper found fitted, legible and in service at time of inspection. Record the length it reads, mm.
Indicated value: 32.65 mm
